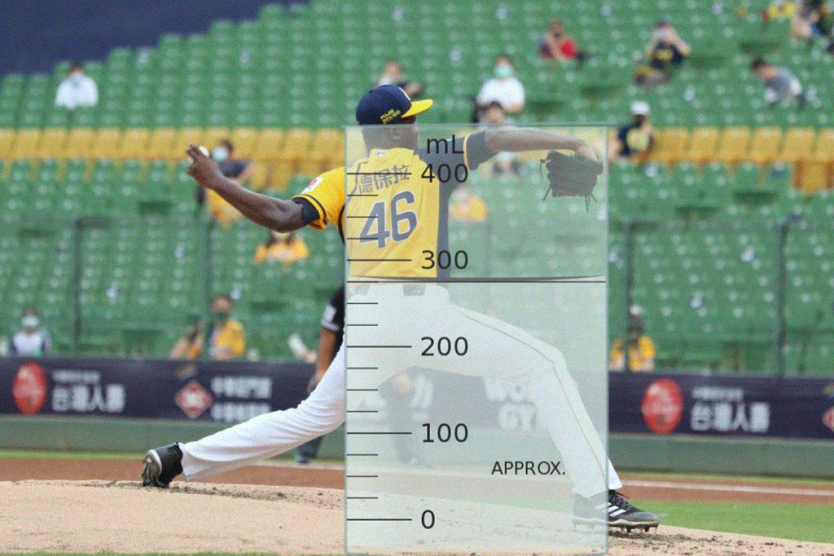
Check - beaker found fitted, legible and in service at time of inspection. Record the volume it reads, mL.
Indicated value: 275 mL
